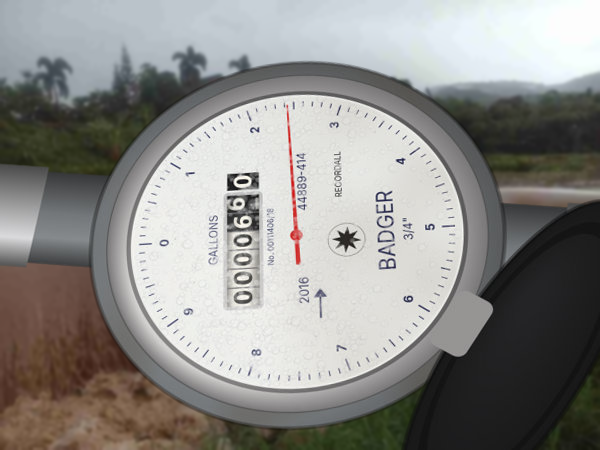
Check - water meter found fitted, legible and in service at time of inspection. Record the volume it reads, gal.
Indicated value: 662.4 gal
